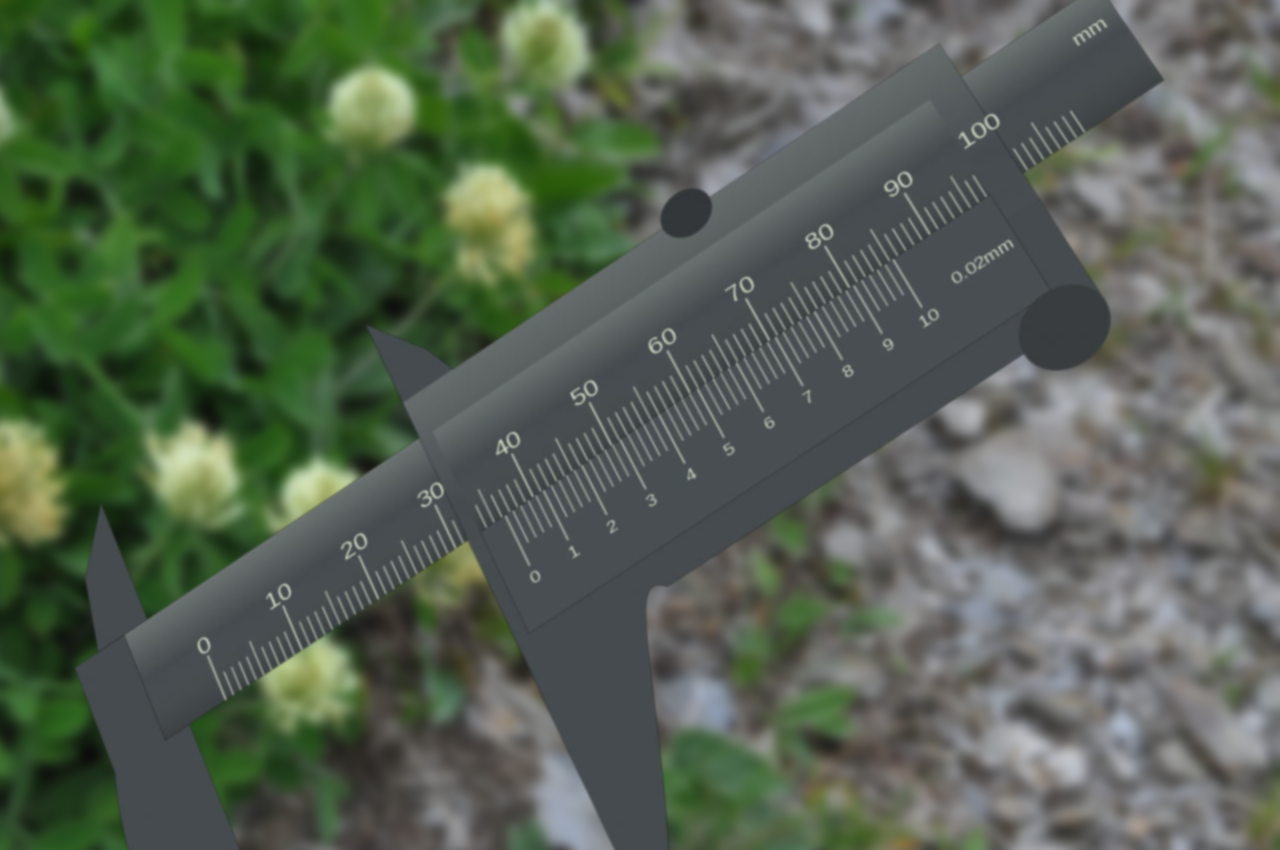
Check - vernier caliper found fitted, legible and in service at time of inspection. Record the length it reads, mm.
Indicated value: 36.4 mm
